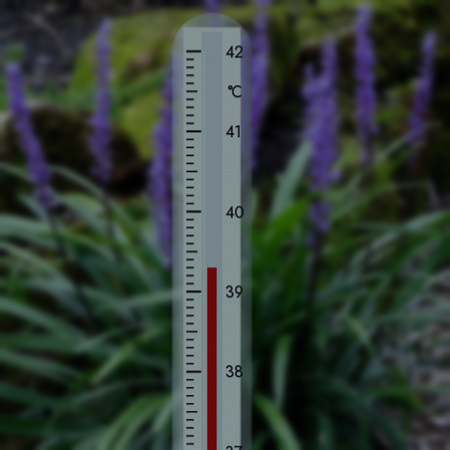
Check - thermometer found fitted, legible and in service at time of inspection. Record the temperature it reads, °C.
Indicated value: 39.3 °C
